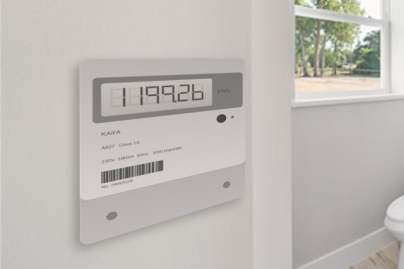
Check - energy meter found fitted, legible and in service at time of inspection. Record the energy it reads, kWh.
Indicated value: 1199.26 kWh
